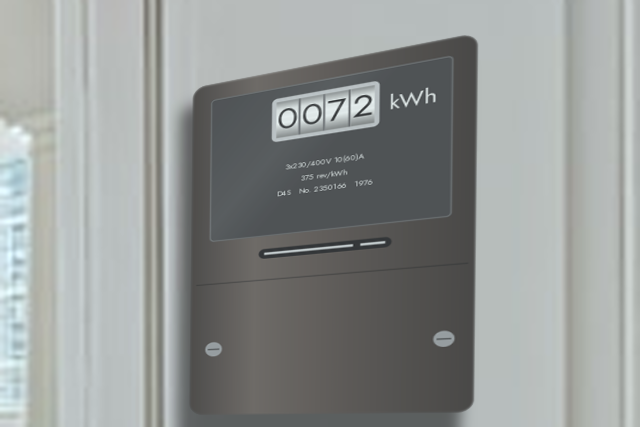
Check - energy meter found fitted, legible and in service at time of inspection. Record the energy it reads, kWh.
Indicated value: 72 kWh
